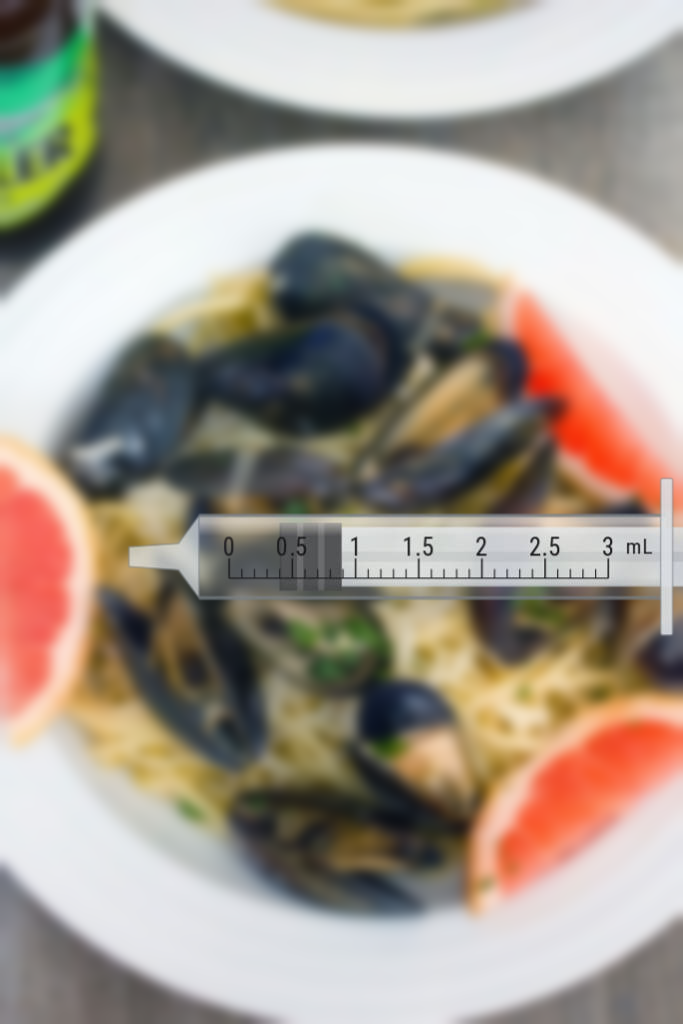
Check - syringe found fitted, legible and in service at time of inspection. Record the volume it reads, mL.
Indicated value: 0.4 mL
